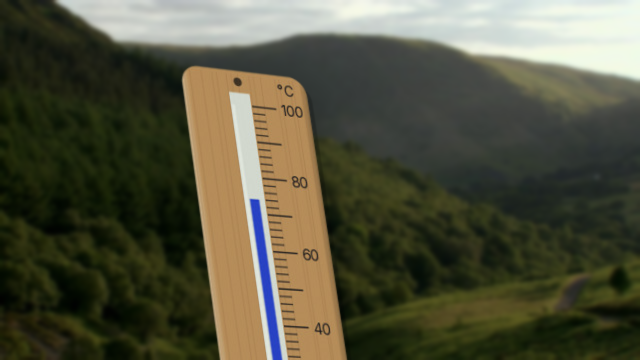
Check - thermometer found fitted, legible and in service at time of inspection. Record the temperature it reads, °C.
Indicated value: 74 °C
